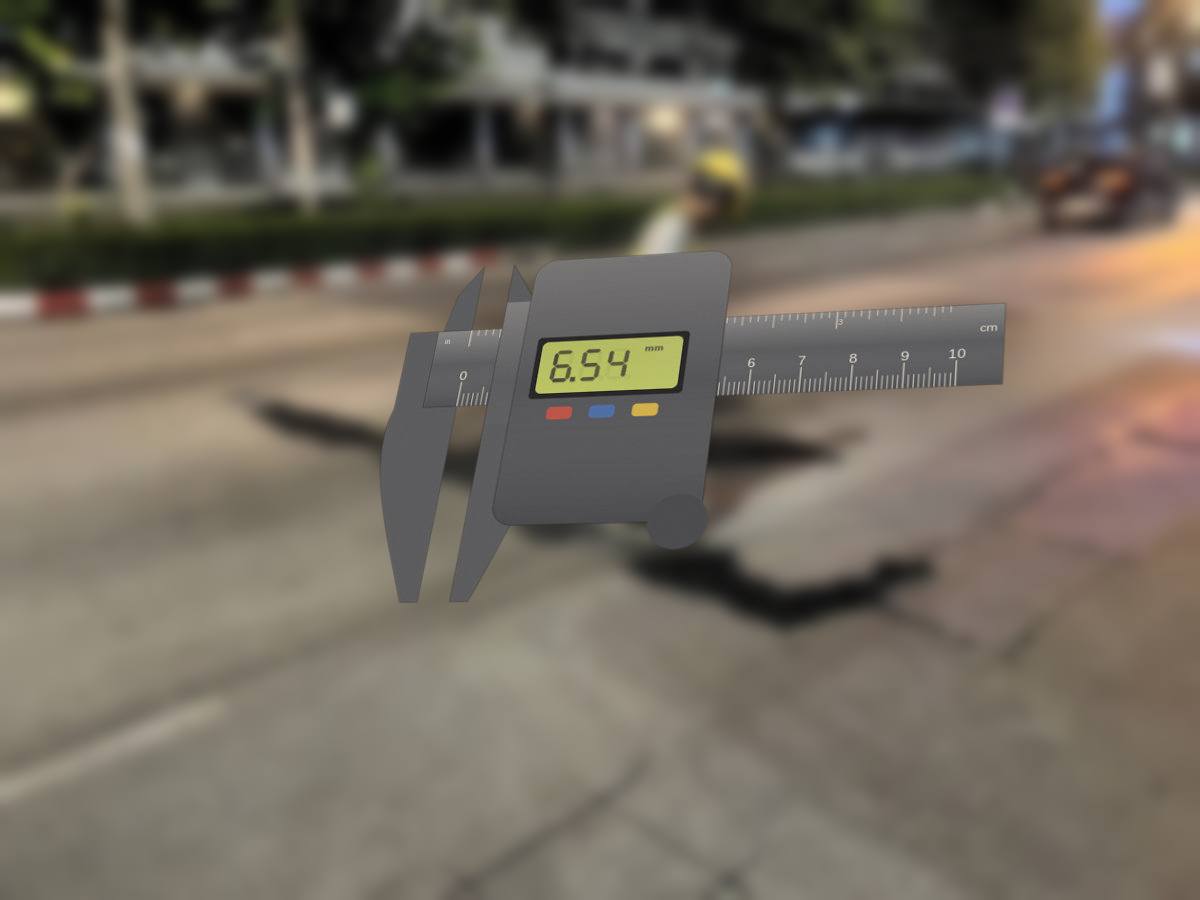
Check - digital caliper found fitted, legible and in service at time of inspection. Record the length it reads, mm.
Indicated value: 6.54 mm
